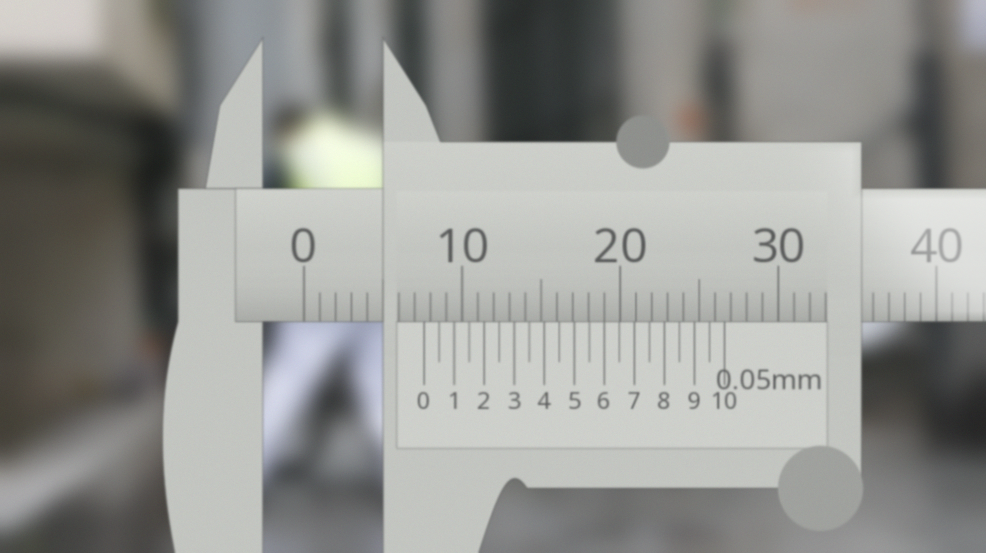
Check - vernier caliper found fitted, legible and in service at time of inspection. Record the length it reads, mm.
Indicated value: 7.6 mm
